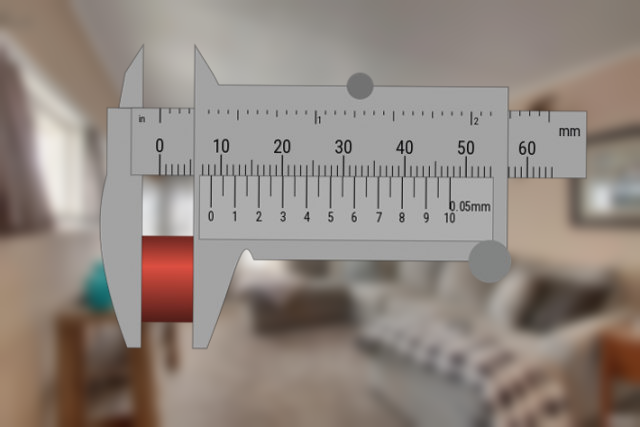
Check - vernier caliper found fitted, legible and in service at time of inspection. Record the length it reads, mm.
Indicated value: 8.4 mm
